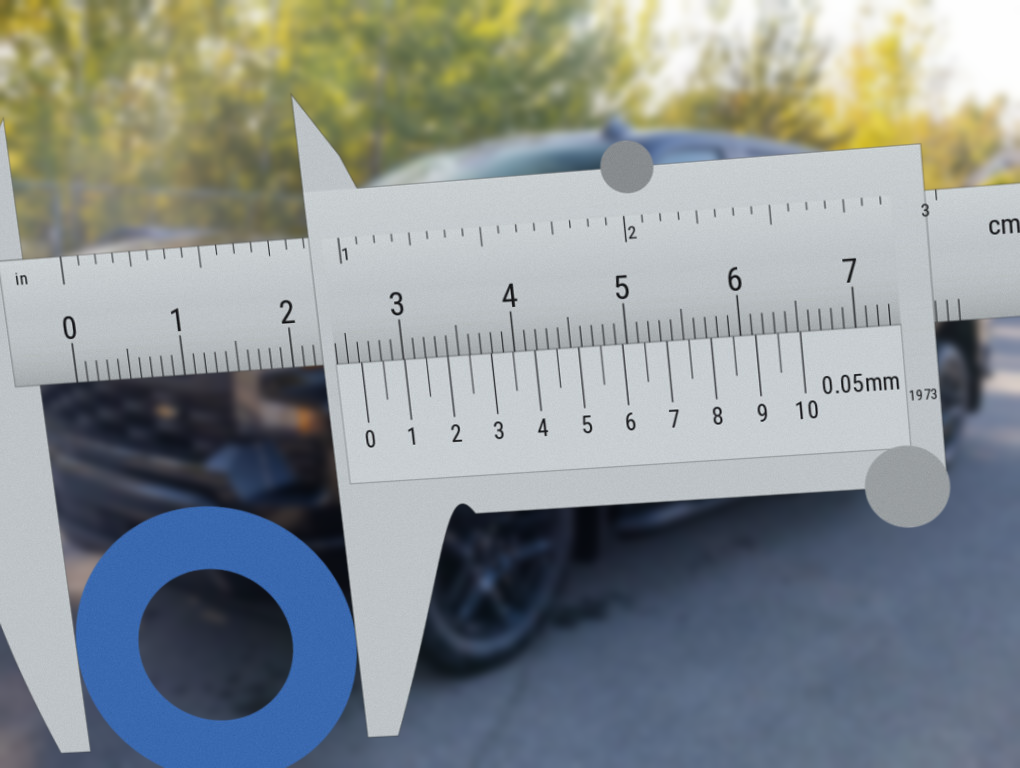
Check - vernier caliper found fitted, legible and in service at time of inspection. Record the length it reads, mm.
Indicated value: 26.2 mm
